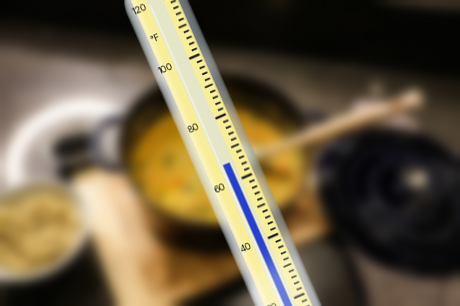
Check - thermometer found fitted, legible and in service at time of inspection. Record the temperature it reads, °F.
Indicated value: 66 °F
